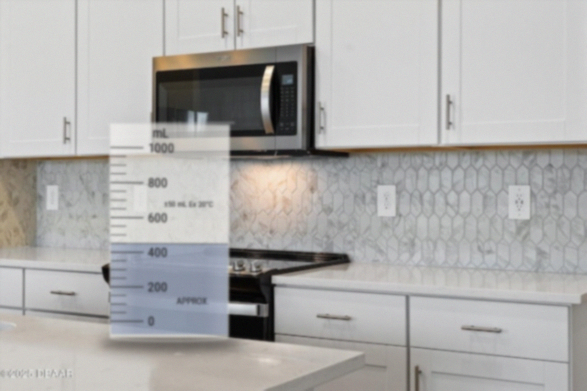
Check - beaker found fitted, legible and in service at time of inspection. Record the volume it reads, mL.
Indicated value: 450 mL
